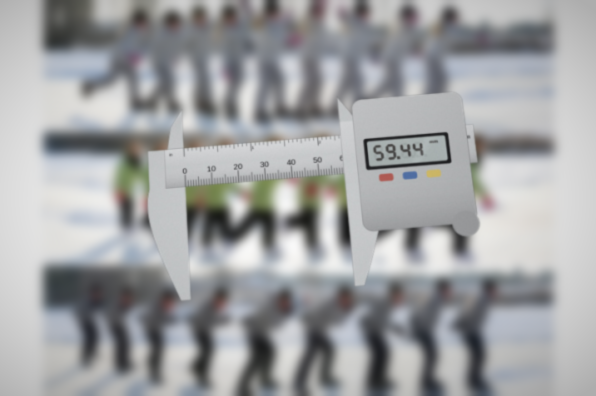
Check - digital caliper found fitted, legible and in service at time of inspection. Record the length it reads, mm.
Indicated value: 59.44 mm
